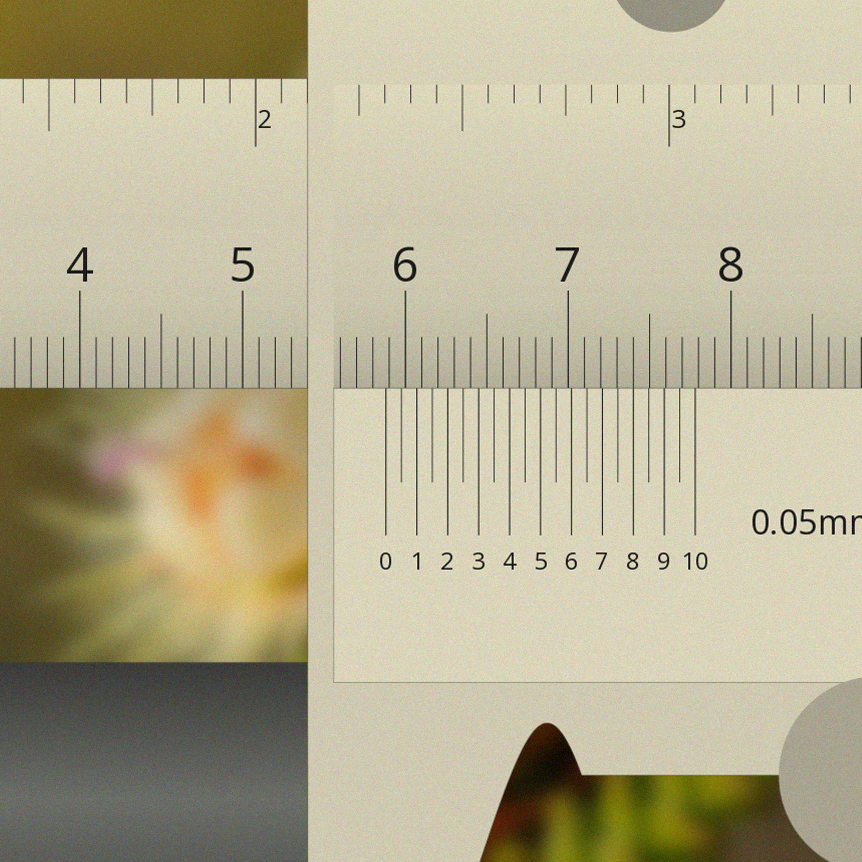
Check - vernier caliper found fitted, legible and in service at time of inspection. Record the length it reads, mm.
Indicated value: 58.8 mm
